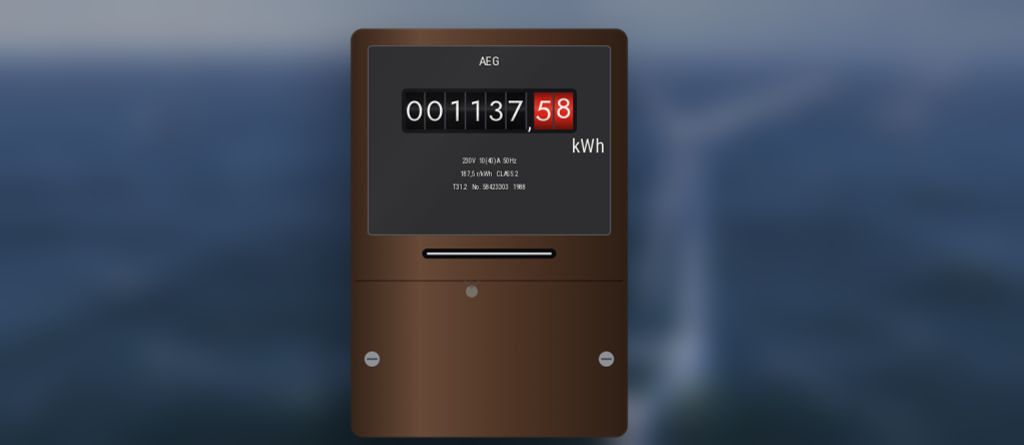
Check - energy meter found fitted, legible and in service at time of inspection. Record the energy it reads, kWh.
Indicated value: 1137.58 kWh
